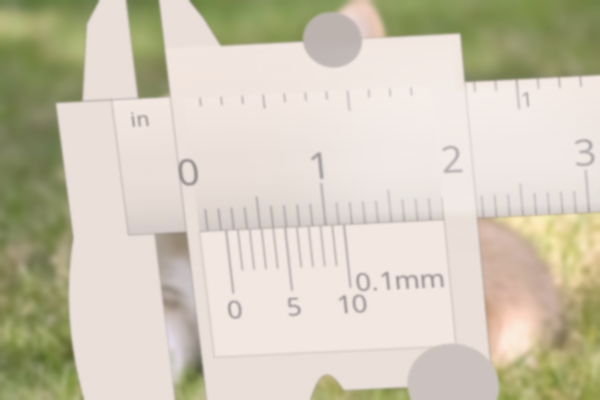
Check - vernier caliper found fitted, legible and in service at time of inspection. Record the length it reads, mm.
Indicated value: 2.4 mm
